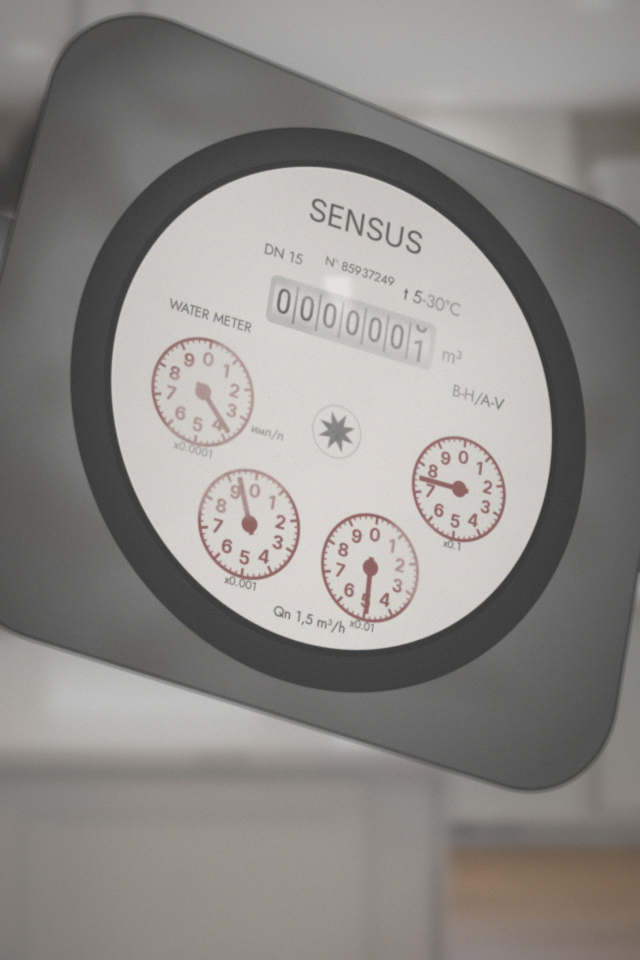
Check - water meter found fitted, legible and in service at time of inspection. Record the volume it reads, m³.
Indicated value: 0.7493 m³
